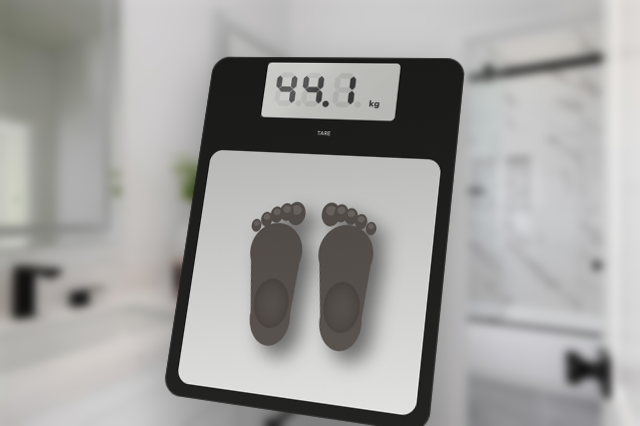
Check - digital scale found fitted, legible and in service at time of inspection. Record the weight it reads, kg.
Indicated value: 44.1 kg
